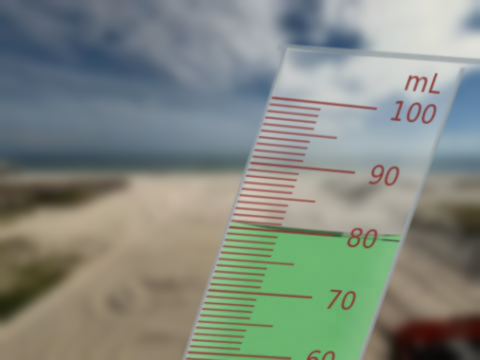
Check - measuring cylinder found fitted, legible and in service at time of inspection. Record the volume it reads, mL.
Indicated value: 80 mL
